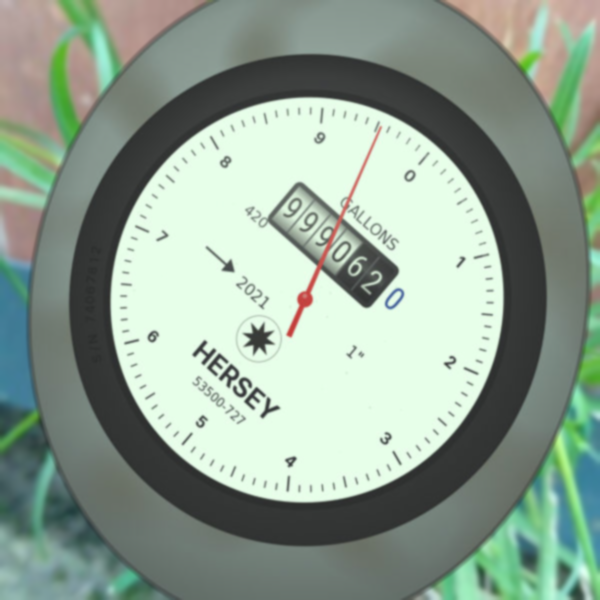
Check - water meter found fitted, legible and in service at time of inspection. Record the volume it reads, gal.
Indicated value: 9990619.5 gal
